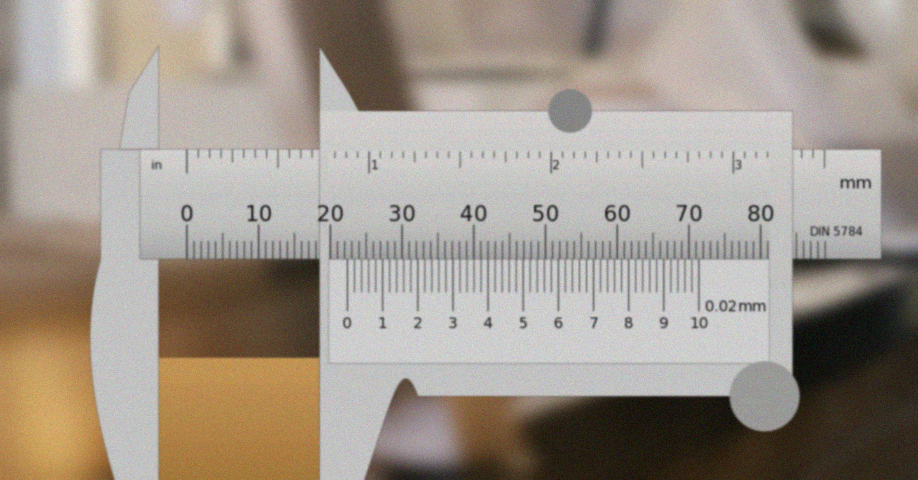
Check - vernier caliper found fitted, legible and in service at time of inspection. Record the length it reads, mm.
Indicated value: 22.4 mm
